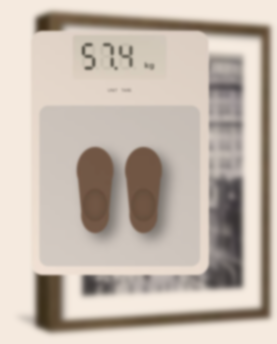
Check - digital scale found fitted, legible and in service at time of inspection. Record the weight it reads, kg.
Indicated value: 57.4 kg
